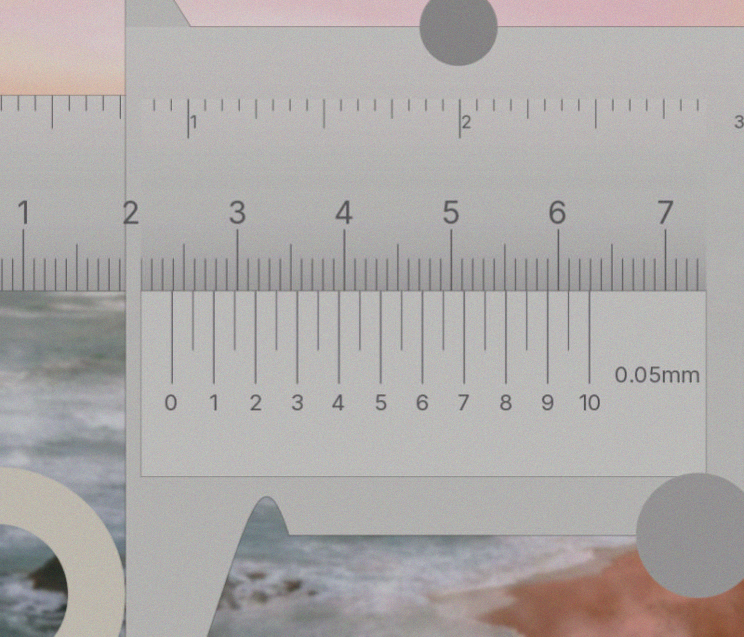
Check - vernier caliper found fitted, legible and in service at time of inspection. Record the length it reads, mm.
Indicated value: 23.9 mm
